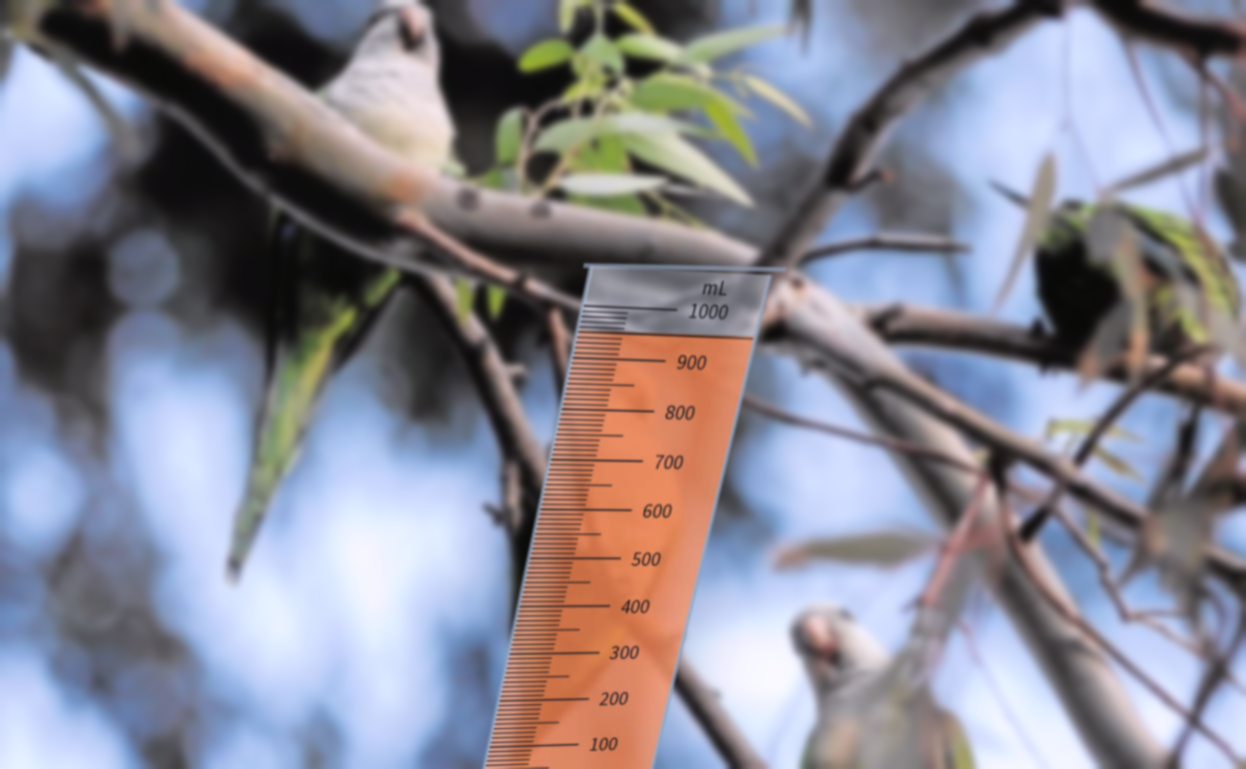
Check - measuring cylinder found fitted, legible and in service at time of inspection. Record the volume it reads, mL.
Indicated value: 950 mL
